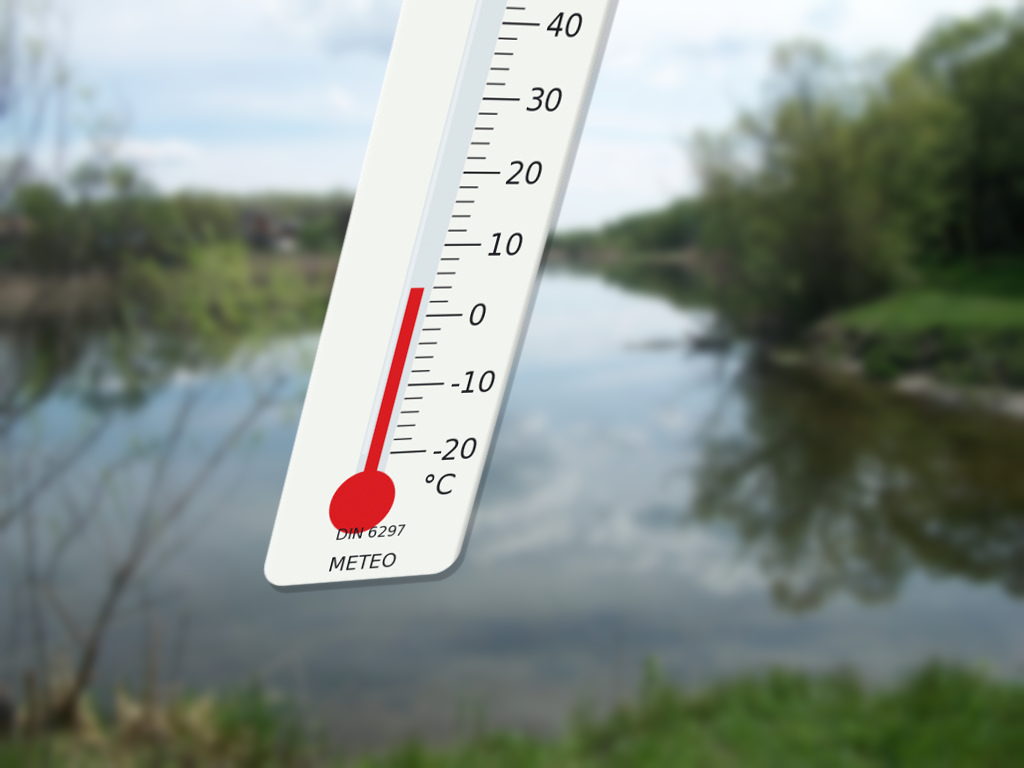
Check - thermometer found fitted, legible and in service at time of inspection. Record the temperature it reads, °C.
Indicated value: 4 °C
